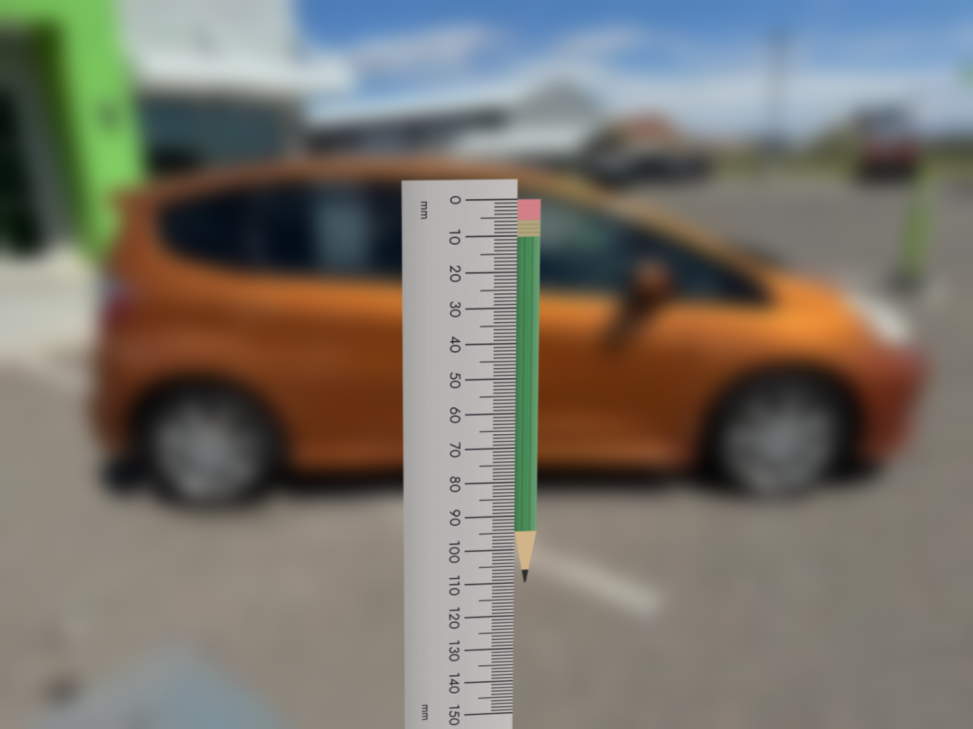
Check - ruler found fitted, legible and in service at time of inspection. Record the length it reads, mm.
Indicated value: 110 mm
